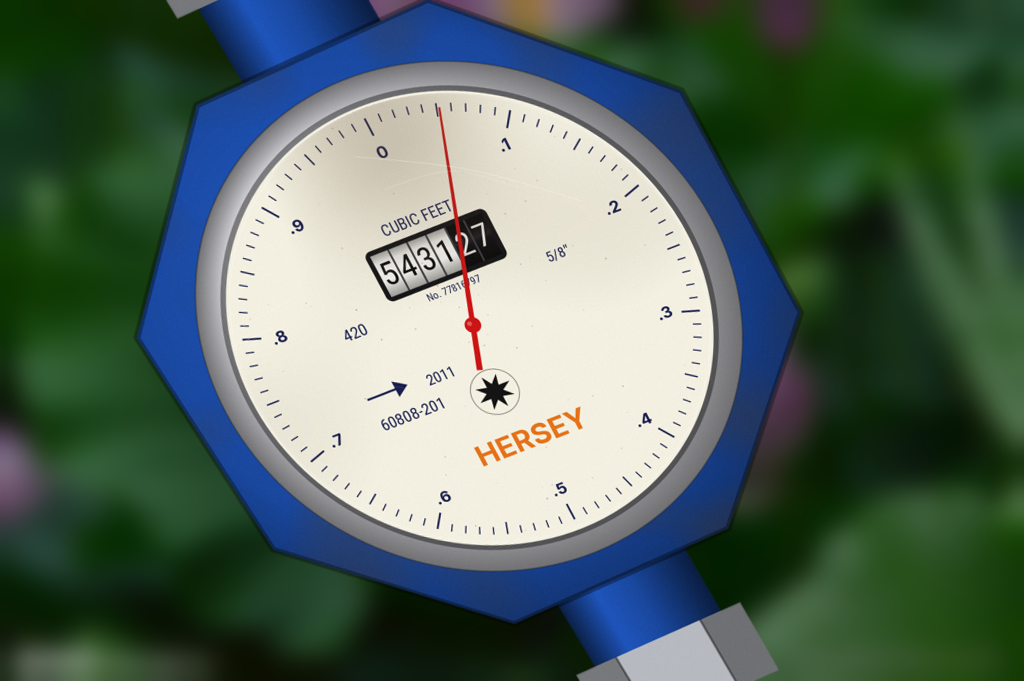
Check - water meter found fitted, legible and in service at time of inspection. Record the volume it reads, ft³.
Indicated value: 543127.05 ft³
